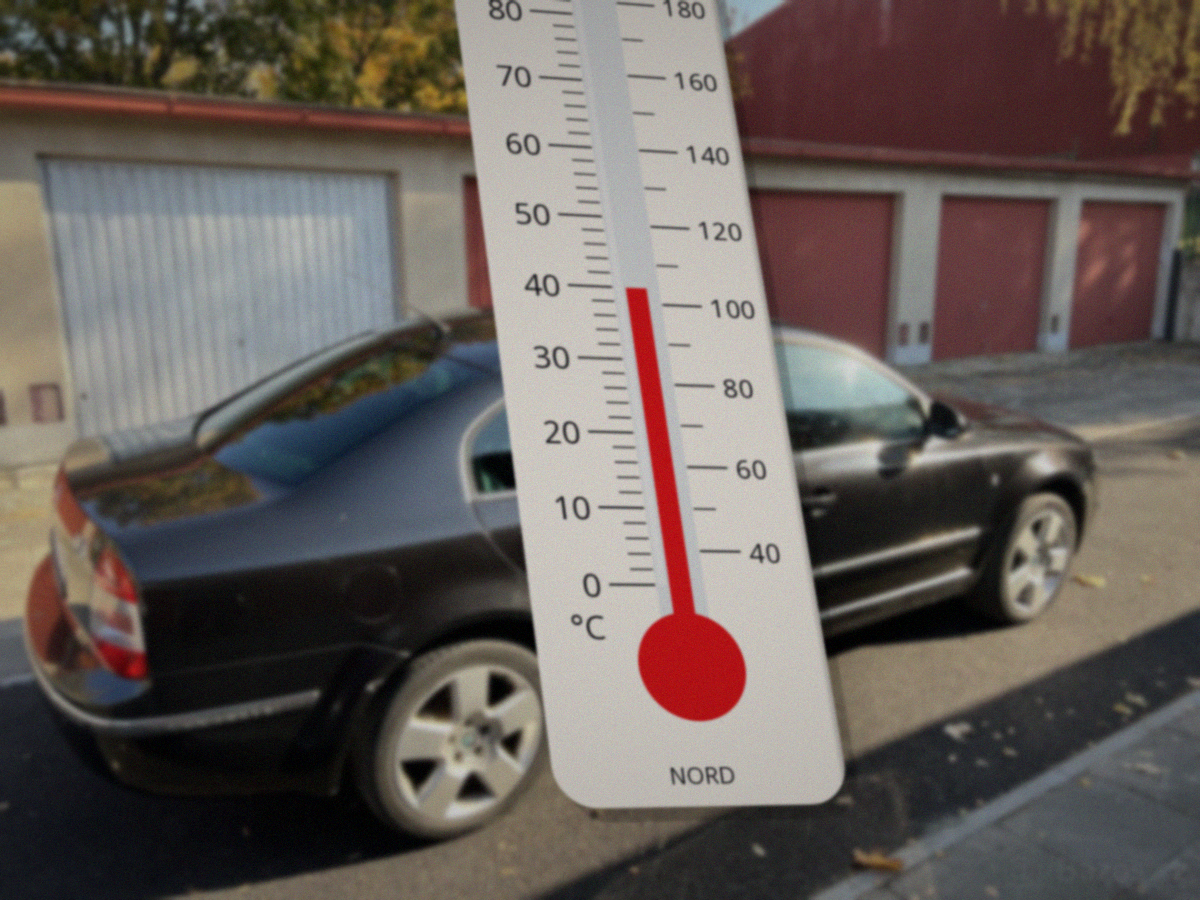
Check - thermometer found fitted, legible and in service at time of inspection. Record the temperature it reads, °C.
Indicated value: 40 °C
